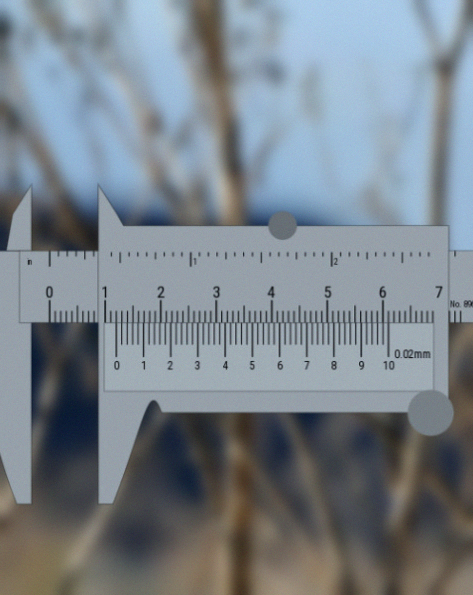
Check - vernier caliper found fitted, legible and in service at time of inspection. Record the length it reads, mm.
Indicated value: 12.0 mm
